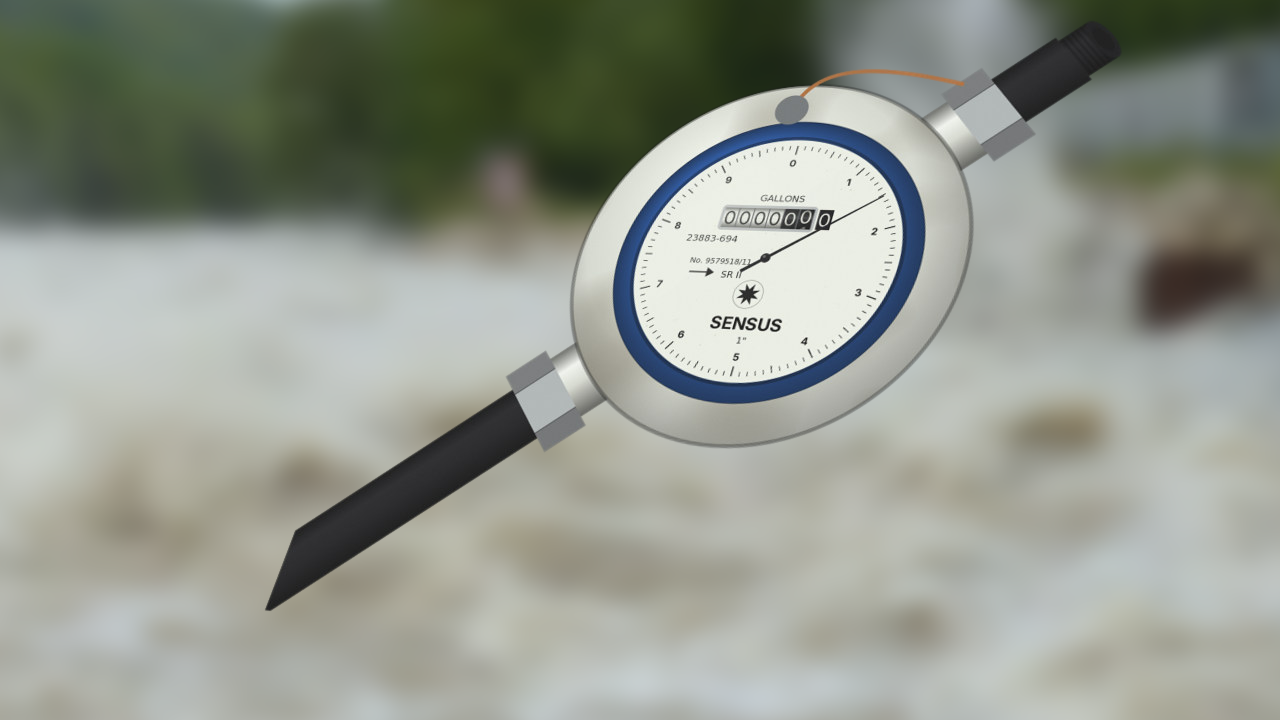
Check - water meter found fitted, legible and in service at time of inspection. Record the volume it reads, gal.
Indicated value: 1.5 gal
